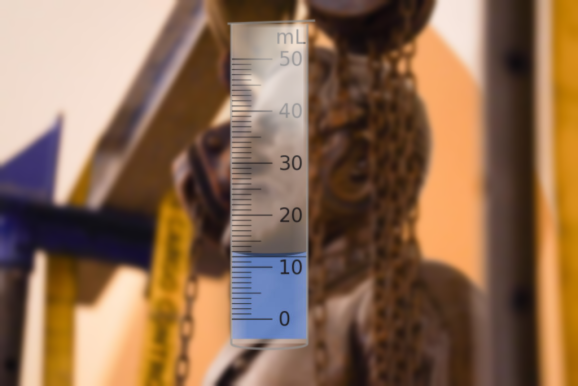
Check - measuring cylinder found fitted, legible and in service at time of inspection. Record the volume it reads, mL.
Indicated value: 12 mL
